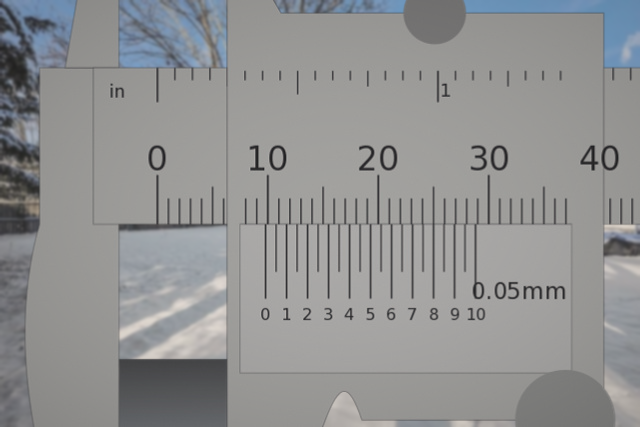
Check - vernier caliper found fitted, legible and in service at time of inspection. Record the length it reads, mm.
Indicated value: 9.8 mm
